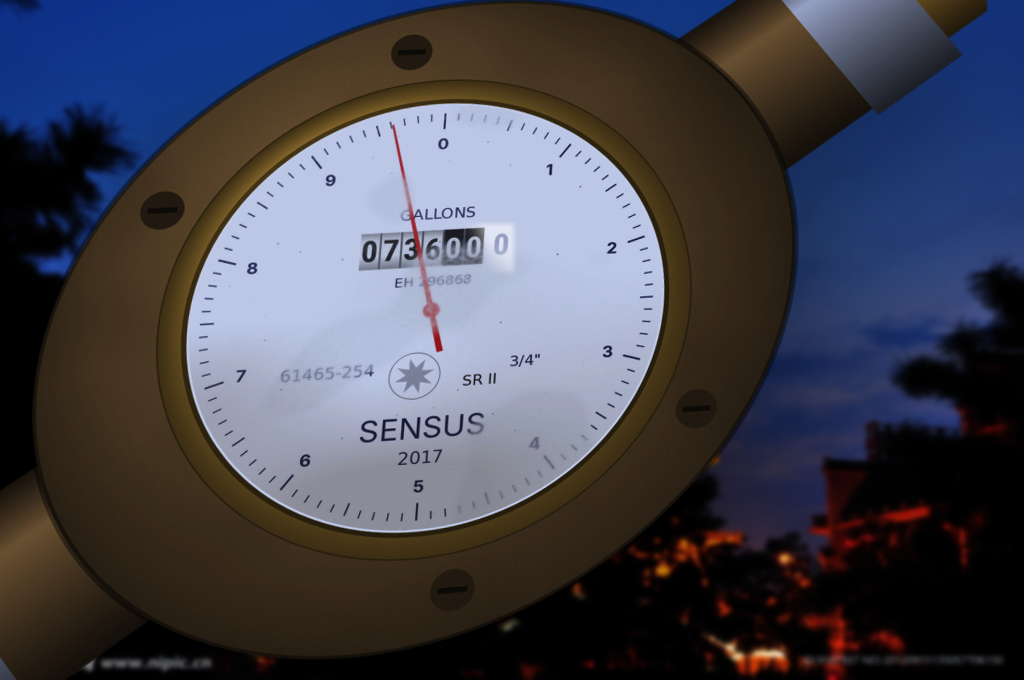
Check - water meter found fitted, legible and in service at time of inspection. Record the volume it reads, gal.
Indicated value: 735999.6 gal
